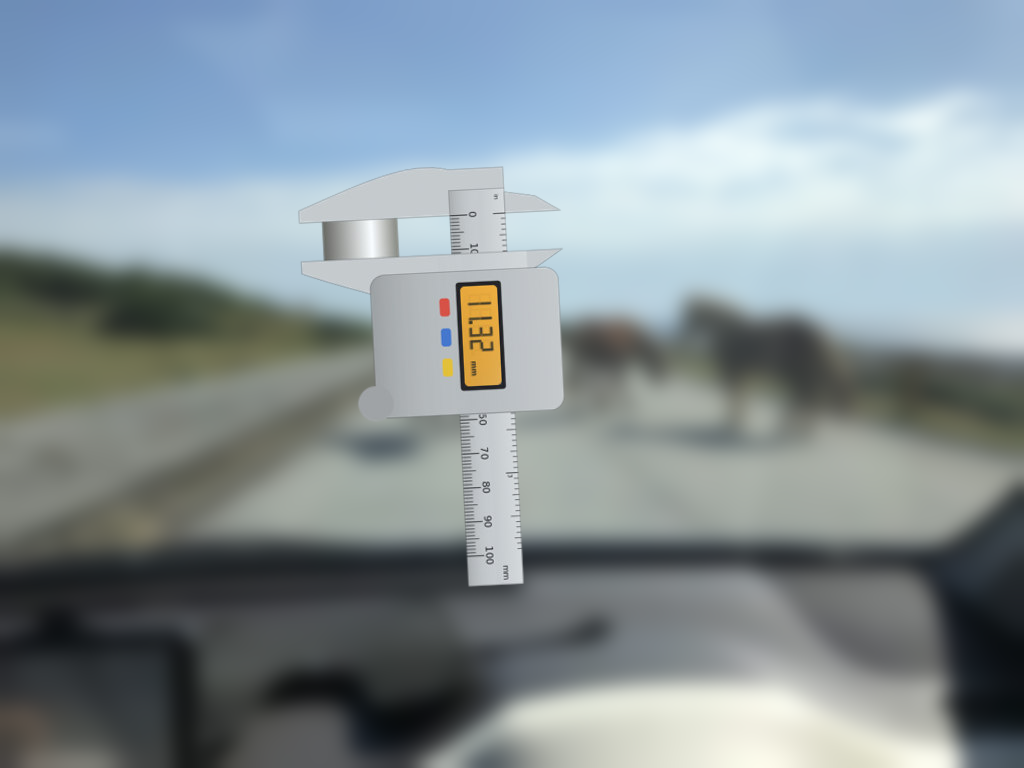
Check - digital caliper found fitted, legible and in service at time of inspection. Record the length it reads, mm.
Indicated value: 11.32 mm
